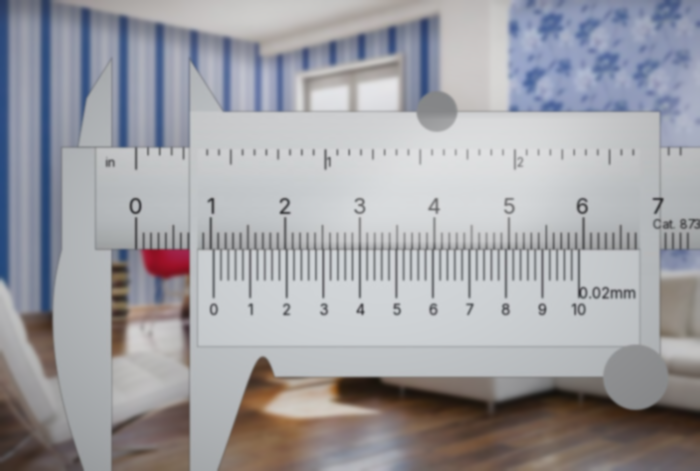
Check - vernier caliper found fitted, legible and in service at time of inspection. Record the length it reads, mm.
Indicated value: 10.4 mm
